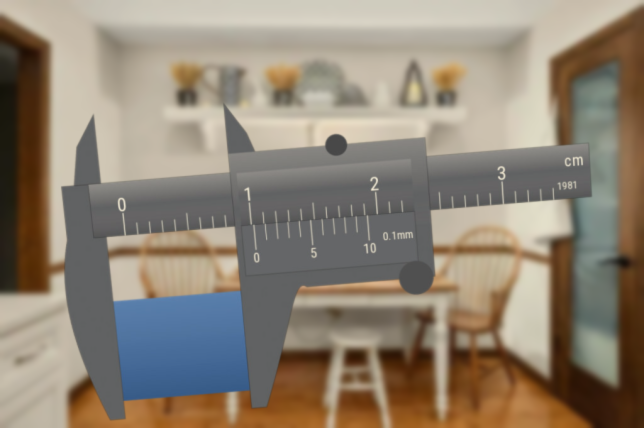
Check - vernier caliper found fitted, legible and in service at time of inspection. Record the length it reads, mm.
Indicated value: 10.2 mm
